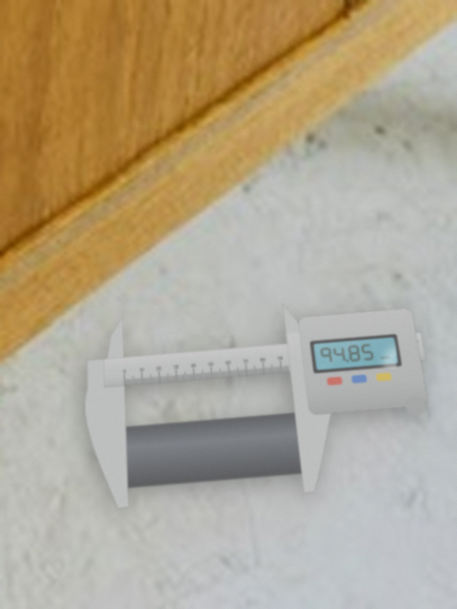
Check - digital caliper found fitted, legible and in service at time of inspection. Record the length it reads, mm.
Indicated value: 94.85 mm
